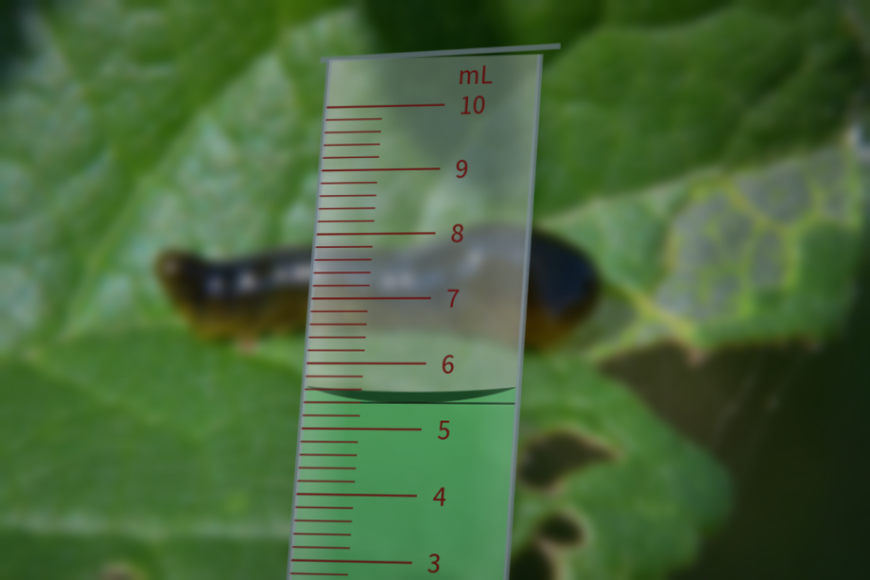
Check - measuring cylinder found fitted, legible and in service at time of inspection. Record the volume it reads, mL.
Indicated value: 5.4 mL
